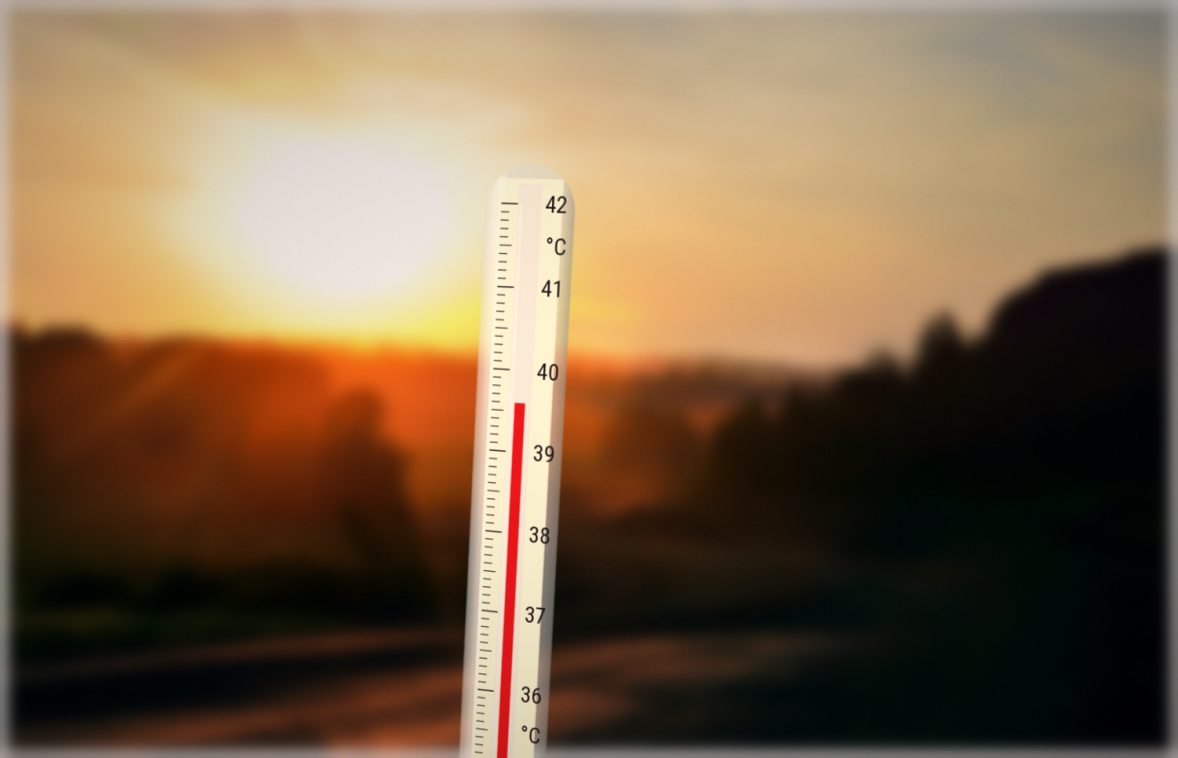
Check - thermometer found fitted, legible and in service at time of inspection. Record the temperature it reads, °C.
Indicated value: 39.6 °C
